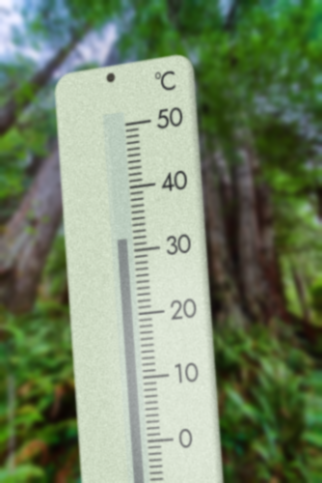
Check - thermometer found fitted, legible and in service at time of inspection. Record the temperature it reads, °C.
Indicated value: 32 °C
